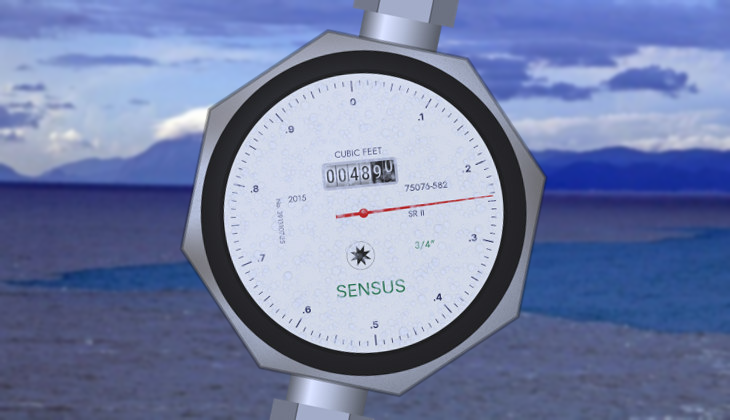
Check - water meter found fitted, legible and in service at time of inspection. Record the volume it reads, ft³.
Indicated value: 4890.24 ft³
